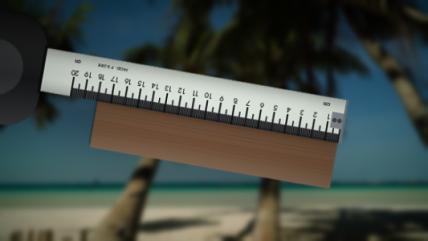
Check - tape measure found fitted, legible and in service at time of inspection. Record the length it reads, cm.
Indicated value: 18 cm
